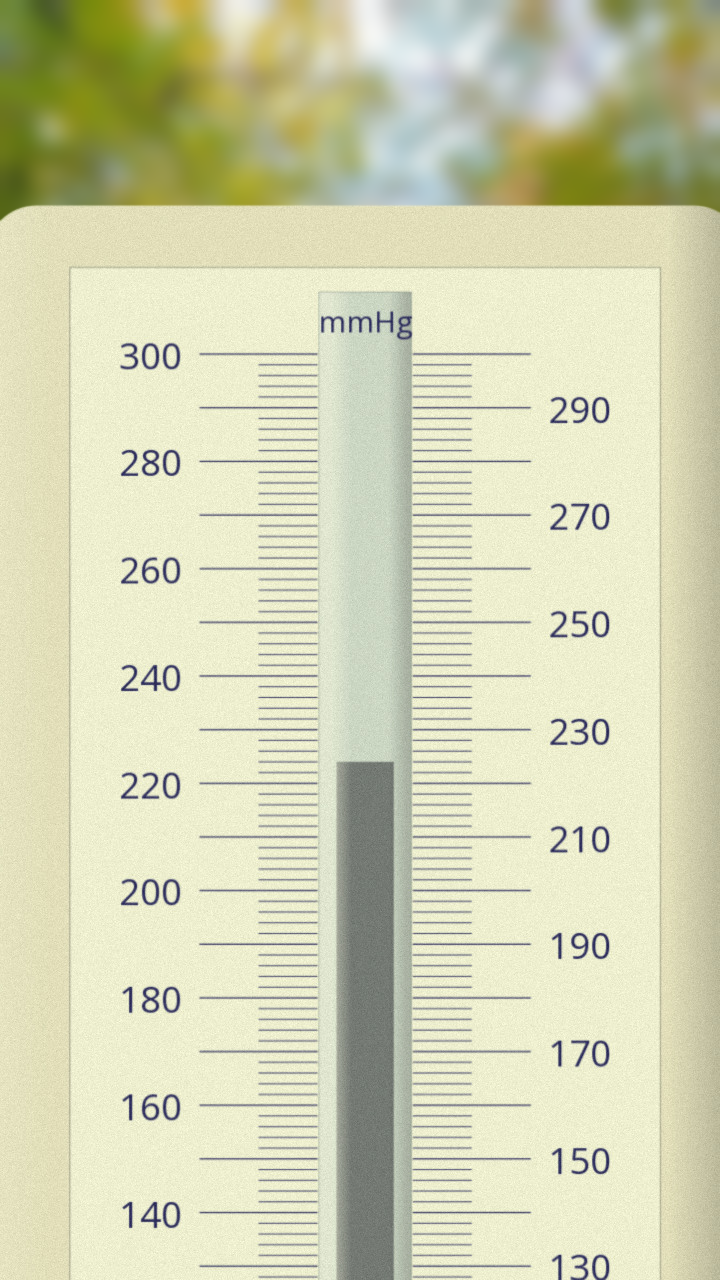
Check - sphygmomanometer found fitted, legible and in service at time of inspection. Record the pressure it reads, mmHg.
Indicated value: 224 mmHg
